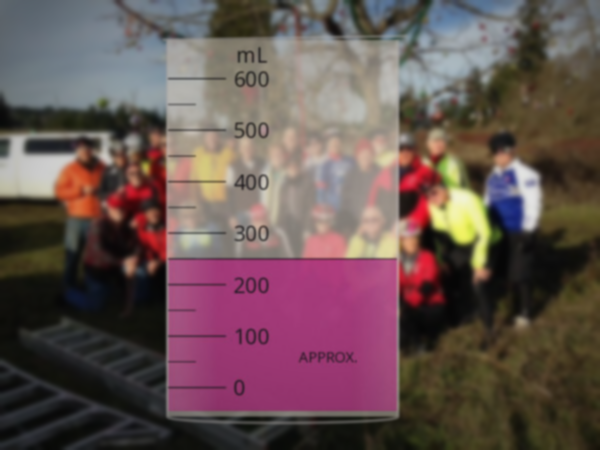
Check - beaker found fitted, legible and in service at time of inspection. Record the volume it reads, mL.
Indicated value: 250 mL
